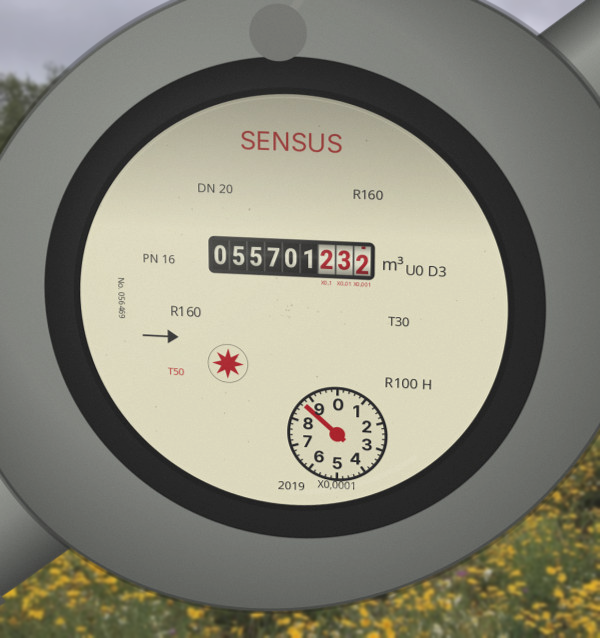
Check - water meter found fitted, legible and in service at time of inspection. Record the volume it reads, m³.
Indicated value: 55701.2318 m³
